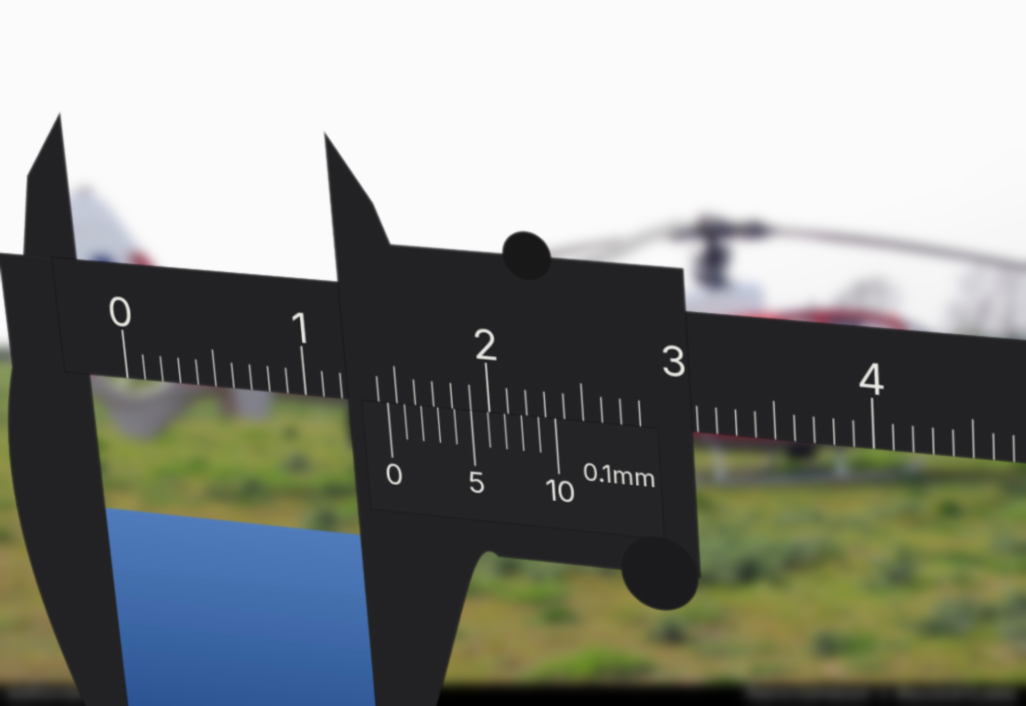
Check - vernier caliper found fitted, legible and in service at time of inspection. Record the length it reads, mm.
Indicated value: 14.5 mm
